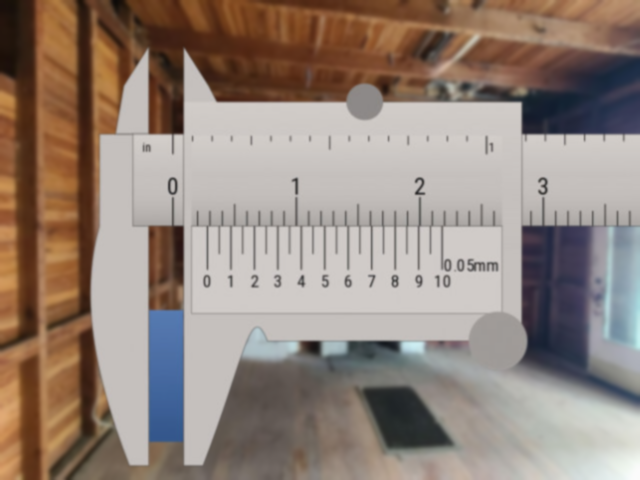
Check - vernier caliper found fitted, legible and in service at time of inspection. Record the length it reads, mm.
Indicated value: 2.8 mm
